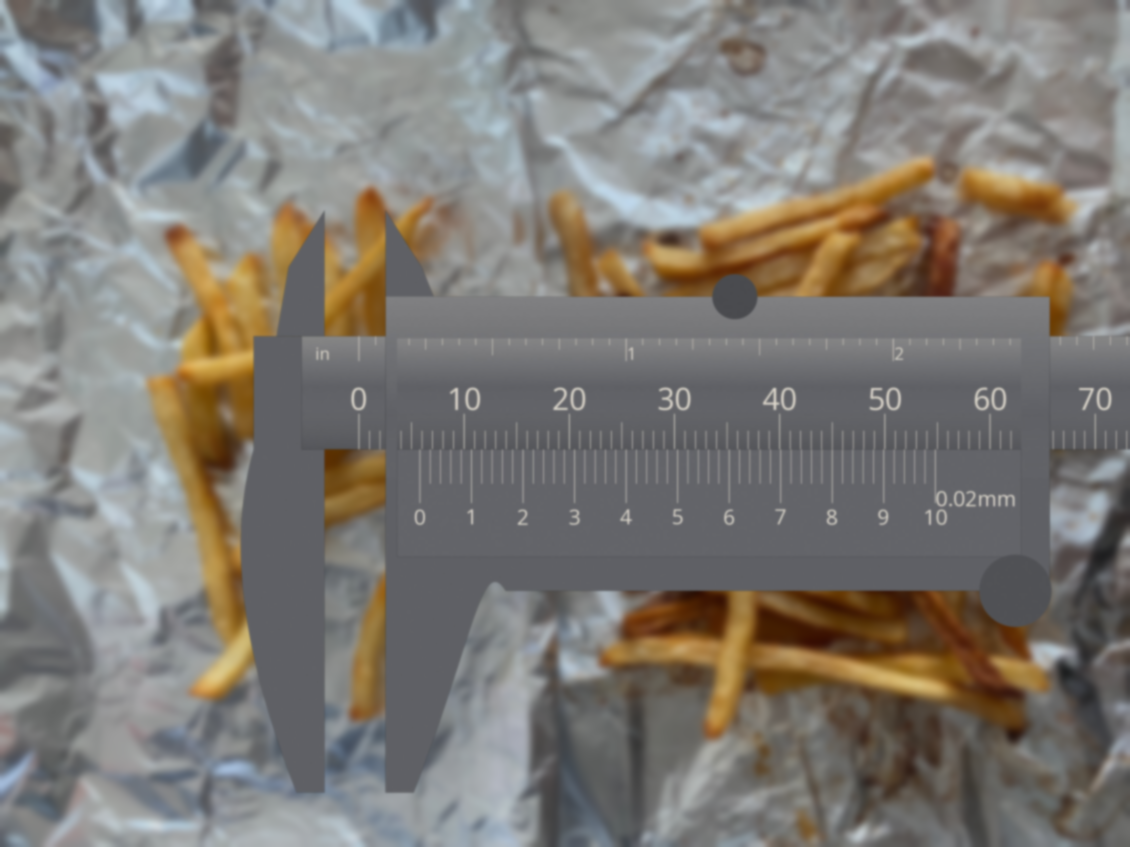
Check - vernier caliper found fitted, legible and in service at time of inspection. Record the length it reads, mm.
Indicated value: 5.8 mm
